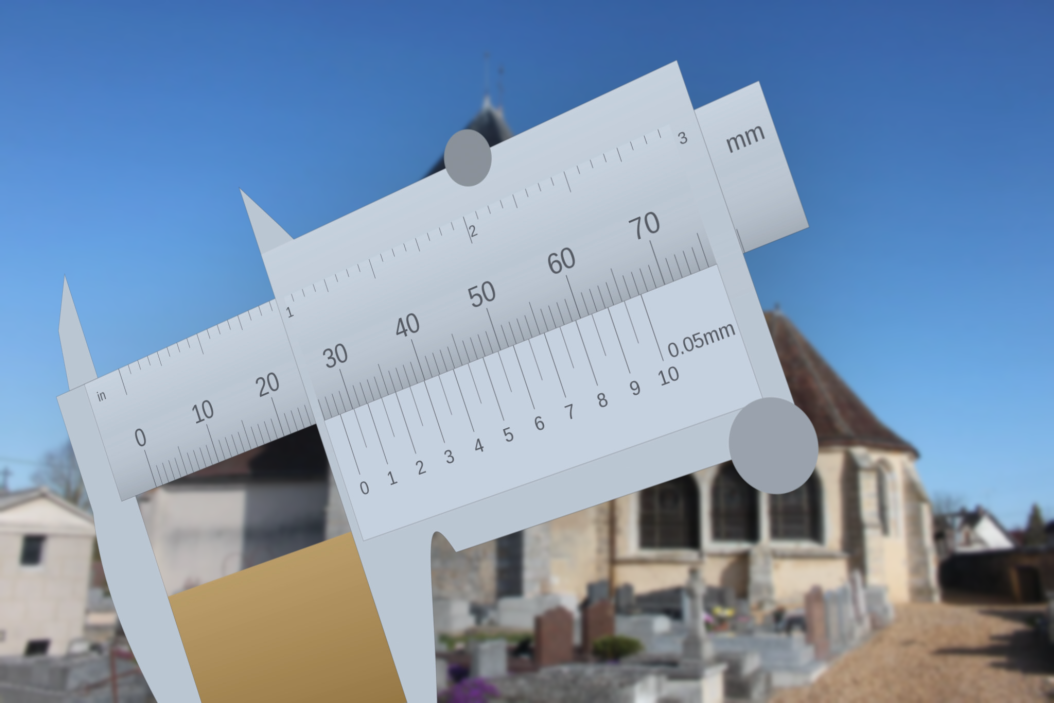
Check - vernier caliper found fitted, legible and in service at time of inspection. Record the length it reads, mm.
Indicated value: 28.2 mm
